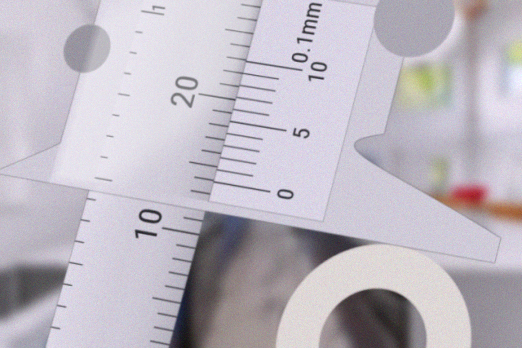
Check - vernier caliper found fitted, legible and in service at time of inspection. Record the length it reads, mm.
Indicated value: 13.9 mm
